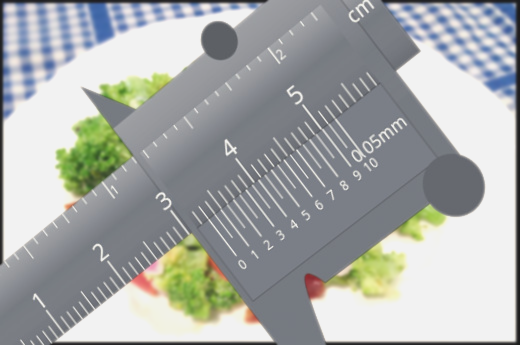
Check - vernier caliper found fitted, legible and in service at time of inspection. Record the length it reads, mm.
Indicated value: 33.0 mm
